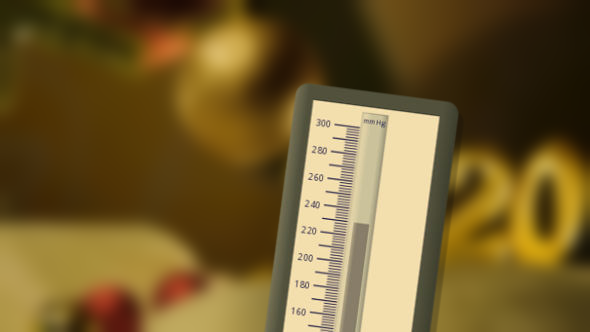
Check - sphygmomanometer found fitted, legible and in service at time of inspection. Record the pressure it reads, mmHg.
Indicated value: 230 mmHg
